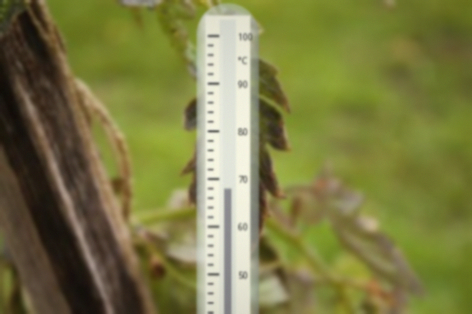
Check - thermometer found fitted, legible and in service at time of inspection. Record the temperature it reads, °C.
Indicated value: 68 °C
